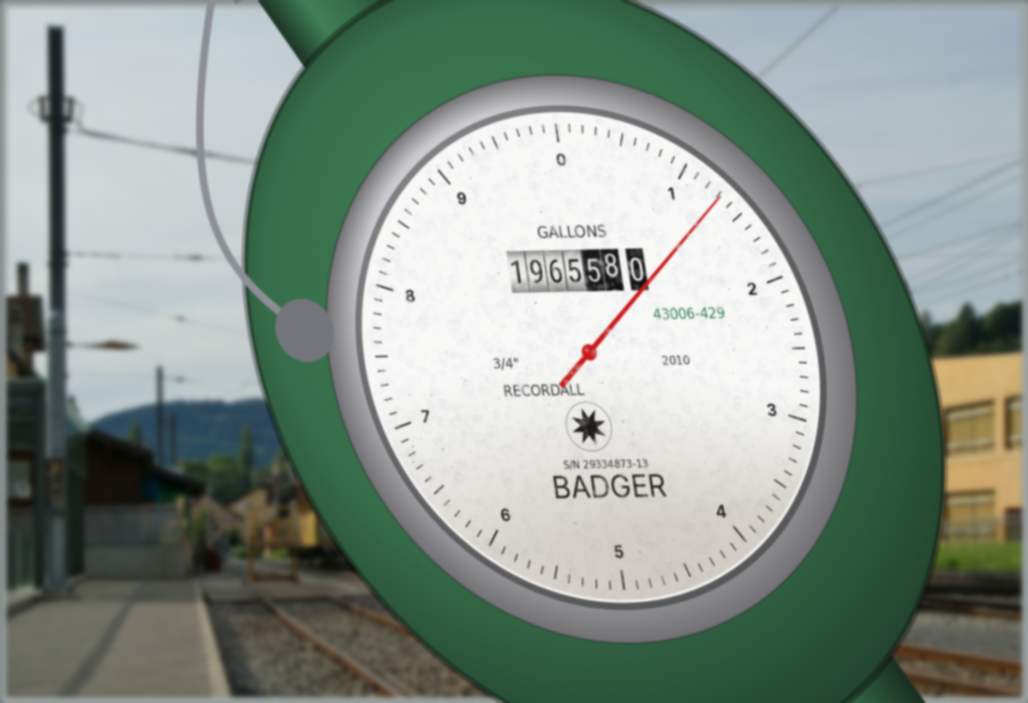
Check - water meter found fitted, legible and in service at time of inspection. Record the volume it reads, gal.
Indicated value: 1965581.3 gal
